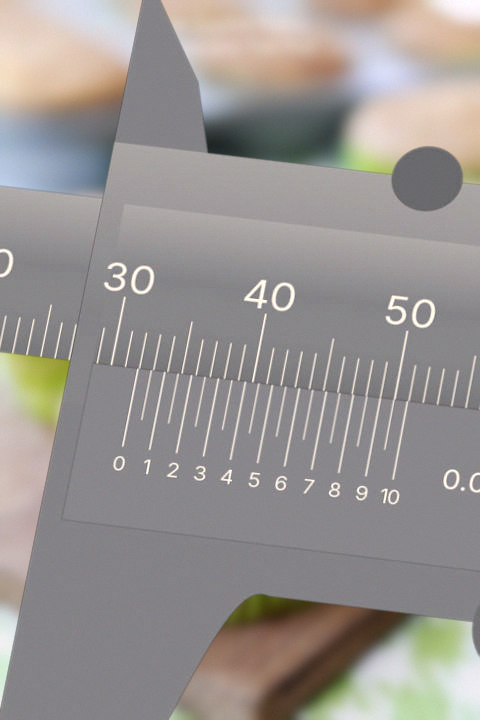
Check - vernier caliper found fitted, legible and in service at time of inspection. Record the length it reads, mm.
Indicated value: 31.9 mm
